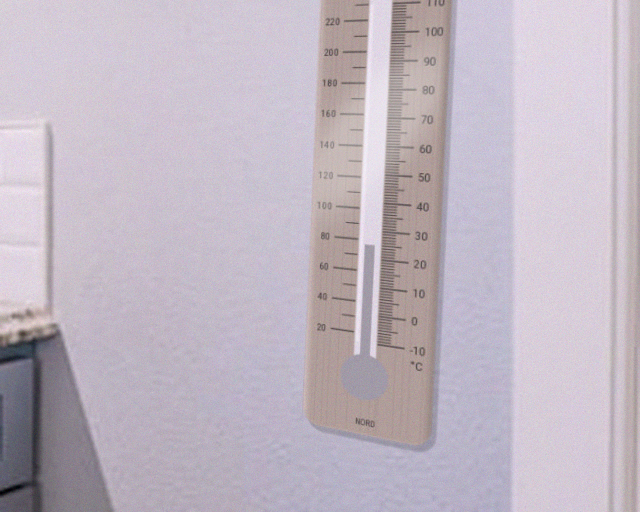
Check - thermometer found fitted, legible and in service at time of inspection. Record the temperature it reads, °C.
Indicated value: 25 °C
